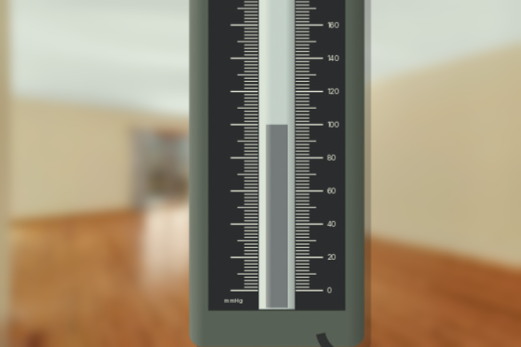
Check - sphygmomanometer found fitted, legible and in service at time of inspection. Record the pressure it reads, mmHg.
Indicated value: 100 mmHg
